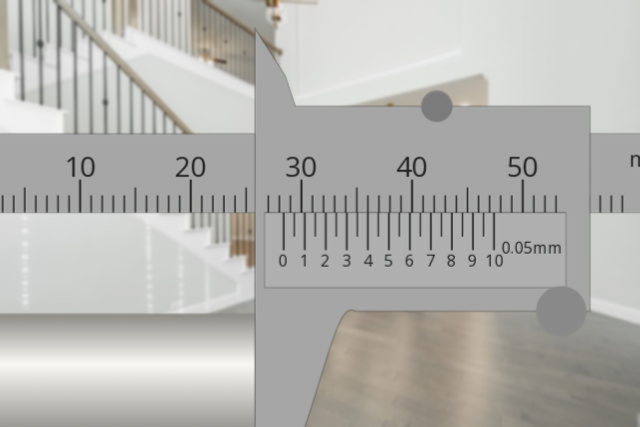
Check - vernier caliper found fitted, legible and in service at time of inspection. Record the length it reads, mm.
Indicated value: 28.4 mm
